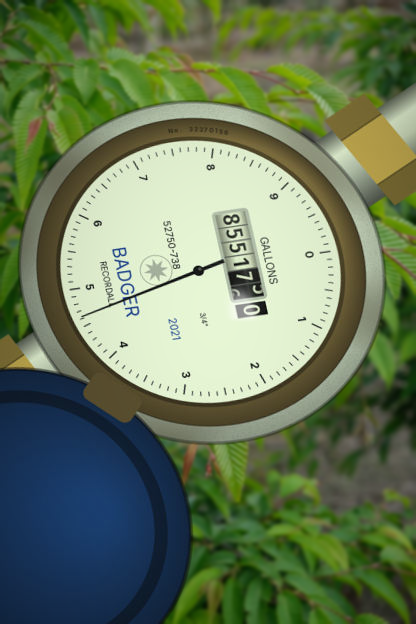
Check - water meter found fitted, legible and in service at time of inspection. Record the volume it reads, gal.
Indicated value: 8551754.6 gal
